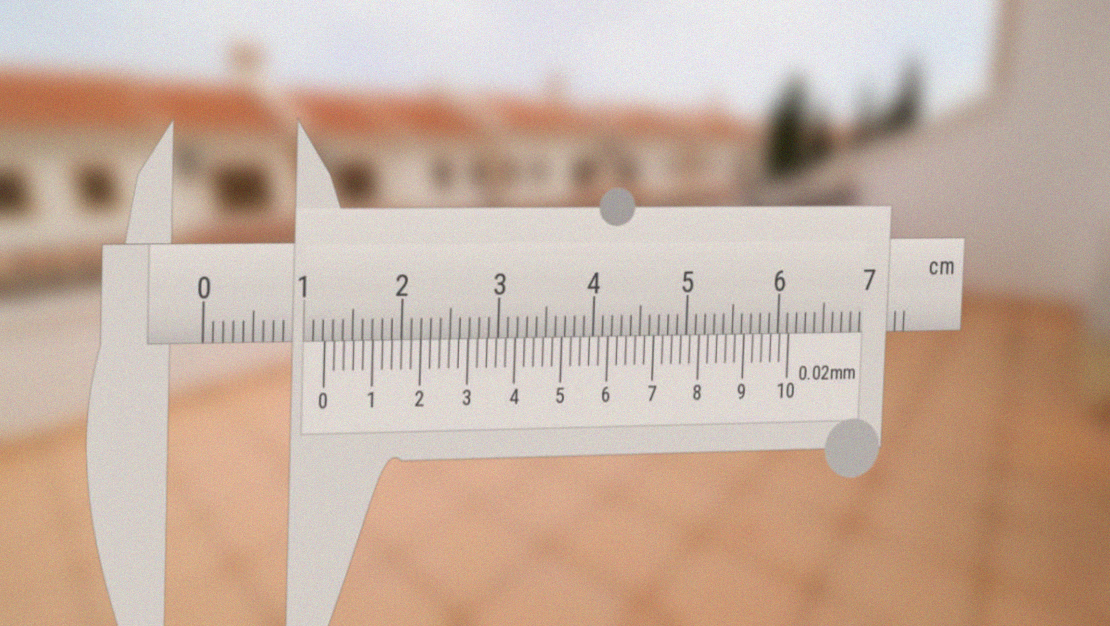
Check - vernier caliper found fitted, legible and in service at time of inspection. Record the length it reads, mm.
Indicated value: 12.2 mm
